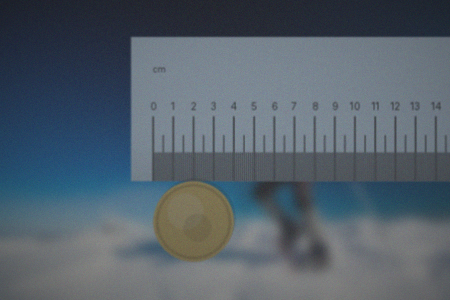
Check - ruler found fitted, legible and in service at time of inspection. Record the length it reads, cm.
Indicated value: 4 cm
